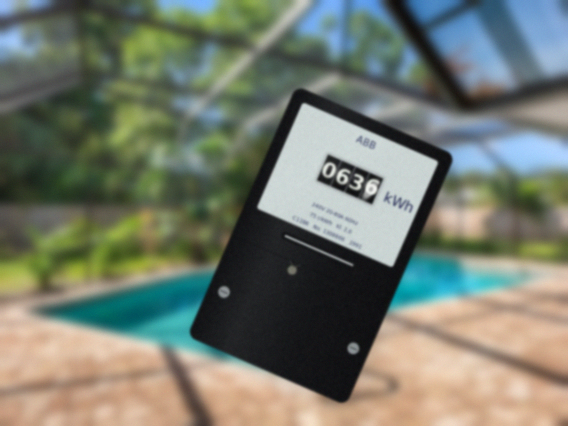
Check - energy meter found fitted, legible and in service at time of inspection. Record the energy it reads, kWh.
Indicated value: 636 kWh
